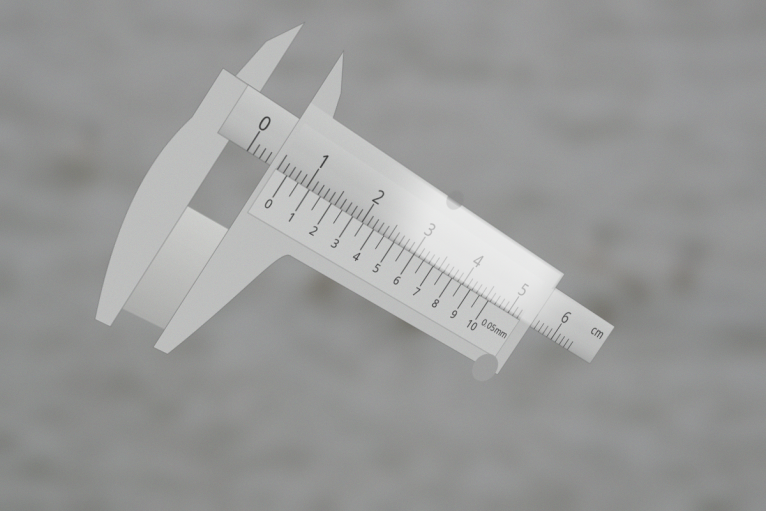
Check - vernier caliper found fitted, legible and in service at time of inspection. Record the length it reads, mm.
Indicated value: 6.6 mm
